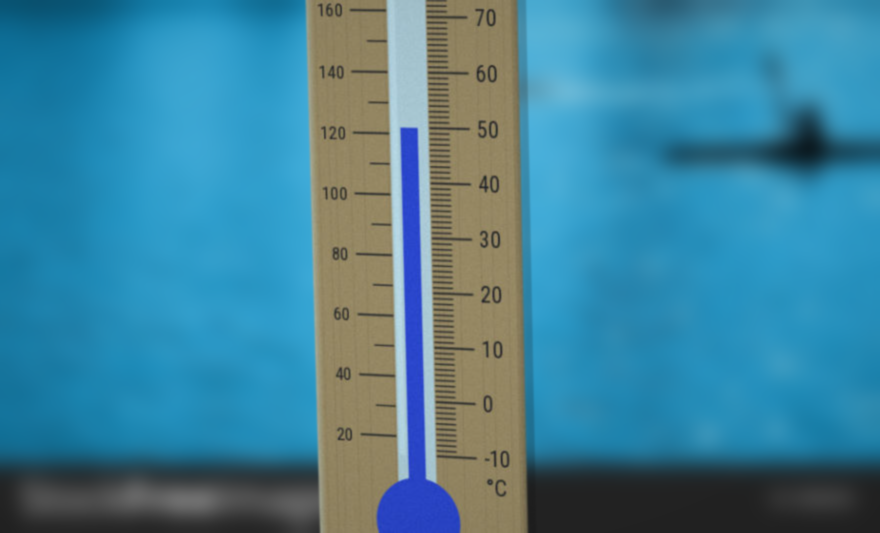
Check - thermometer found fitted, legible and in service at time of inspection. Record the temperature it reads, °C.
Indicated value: 50 °C
